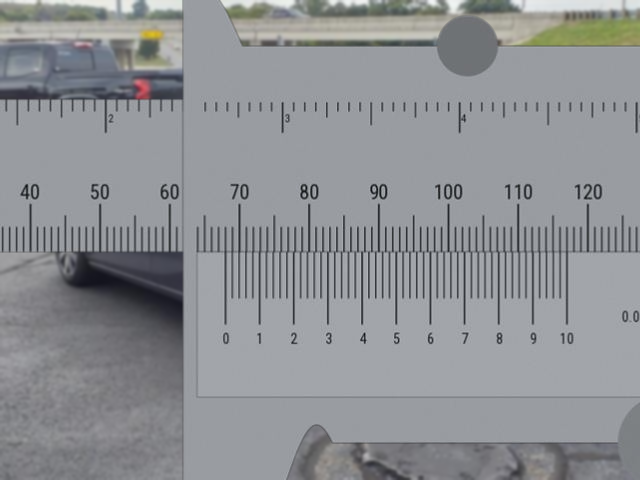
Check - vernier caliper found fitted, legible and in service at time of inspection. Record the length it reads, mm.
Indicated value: 68.0 mm
